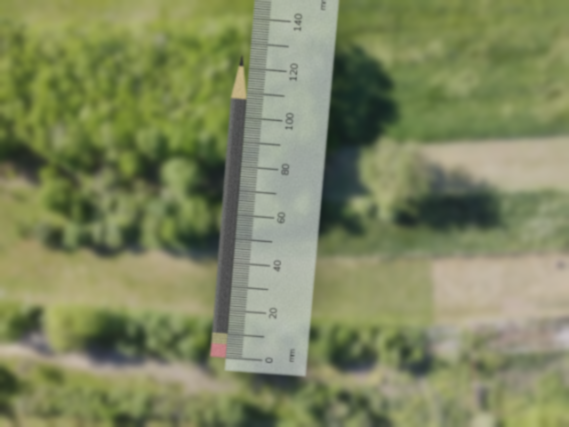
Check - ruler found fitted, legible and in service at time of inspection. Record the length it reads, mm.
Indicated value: 125 mm
